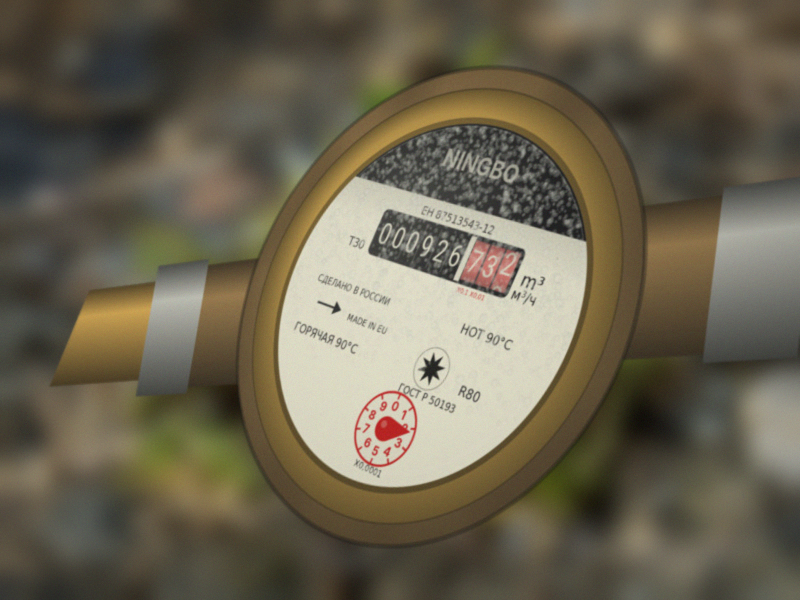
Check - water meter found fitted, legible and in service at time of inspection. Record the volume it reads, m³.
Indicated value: 926.7322 m³
